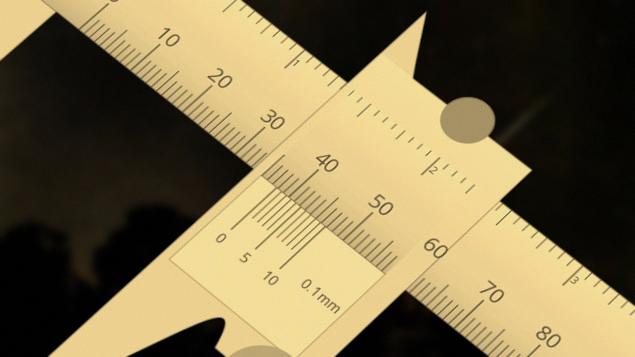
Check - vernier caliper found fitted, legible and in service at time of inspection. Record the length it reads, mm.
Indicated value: 37.8 mm
